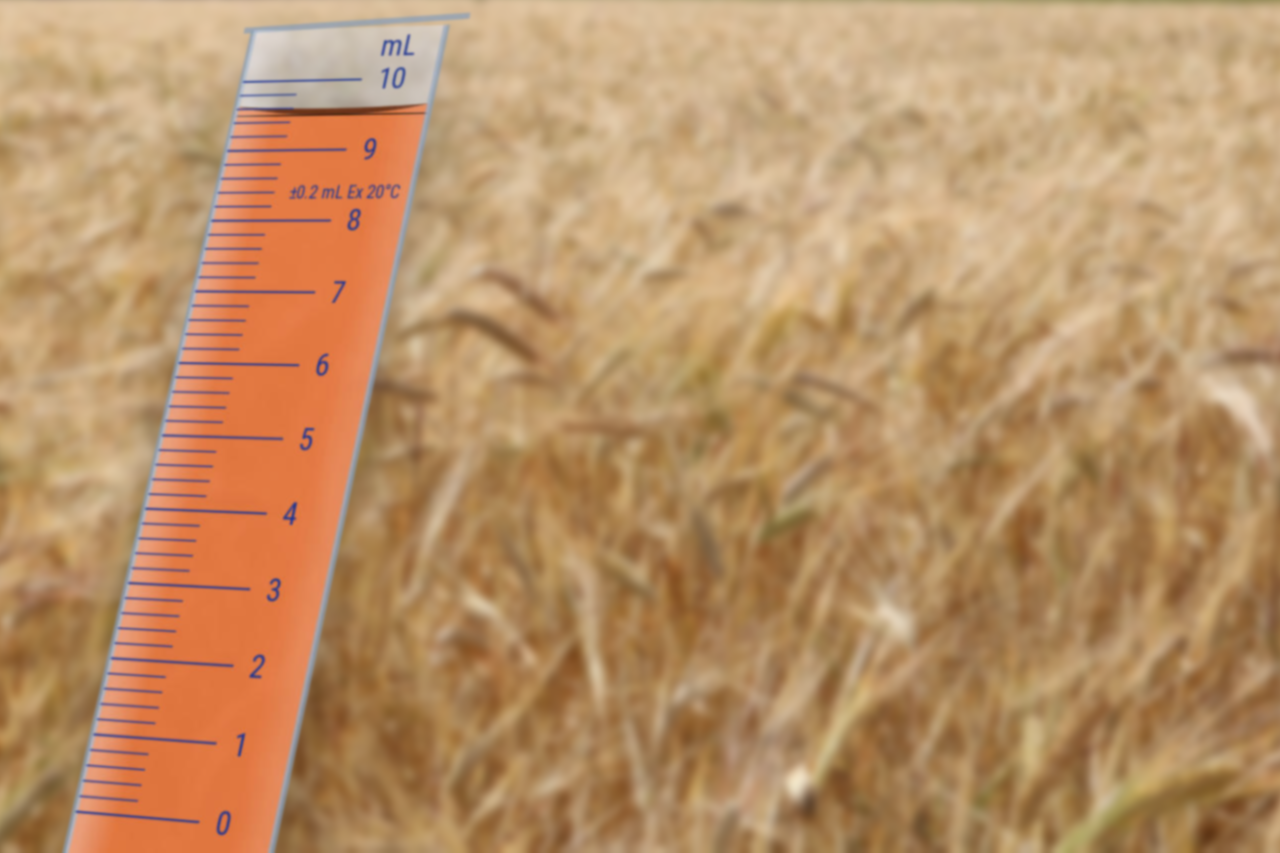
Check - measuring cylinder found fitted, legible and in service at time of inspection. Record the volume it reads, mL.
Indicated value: 9.5 mL
